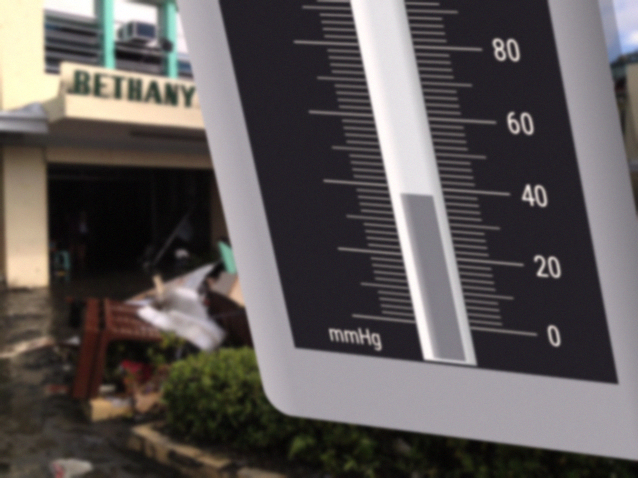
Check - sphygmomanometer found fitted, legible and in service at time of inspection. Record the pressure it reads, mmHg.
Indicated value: 38 mmHg
